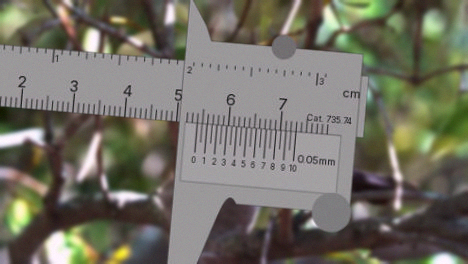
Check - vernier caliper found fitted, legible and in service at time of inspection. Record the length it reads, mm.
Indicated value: 54.0 mm
